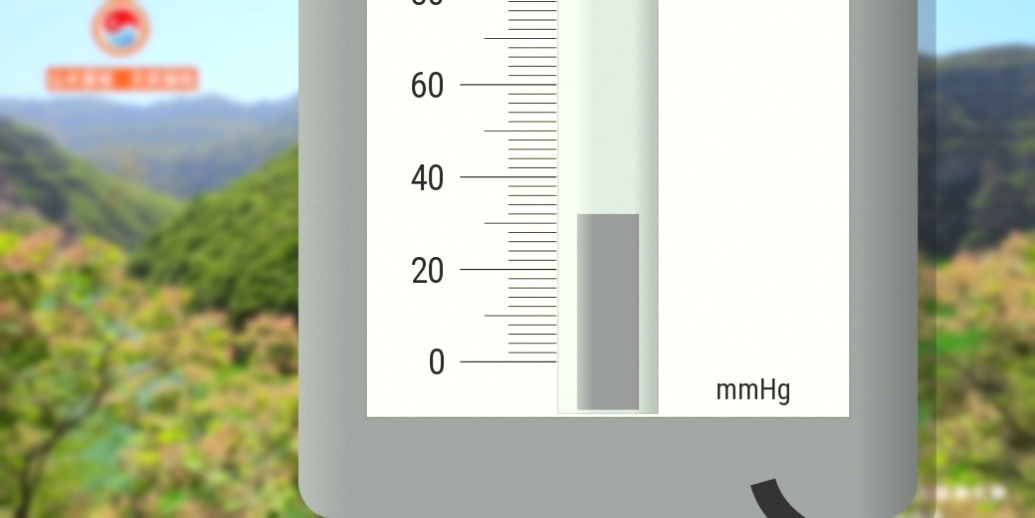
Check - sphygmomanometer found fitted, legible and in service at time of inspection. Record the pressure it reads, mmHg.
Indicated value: 32 mmHg
